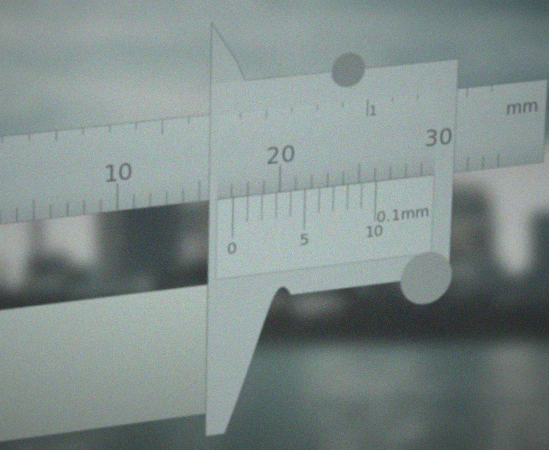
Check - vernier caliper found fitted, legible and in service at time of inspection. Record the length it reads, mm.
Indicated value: 17.1 mm
